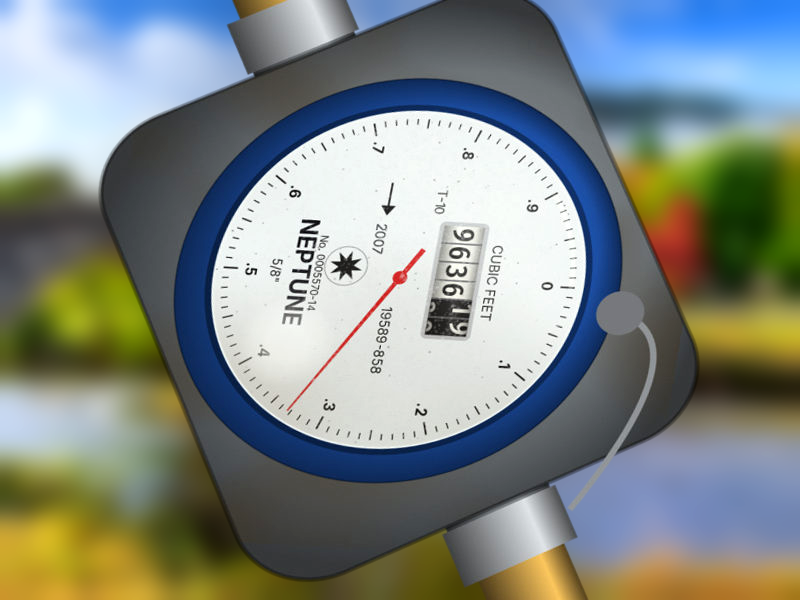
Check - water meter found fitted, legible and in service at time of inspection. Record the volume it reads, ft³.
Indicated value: 963619.33 ft³
